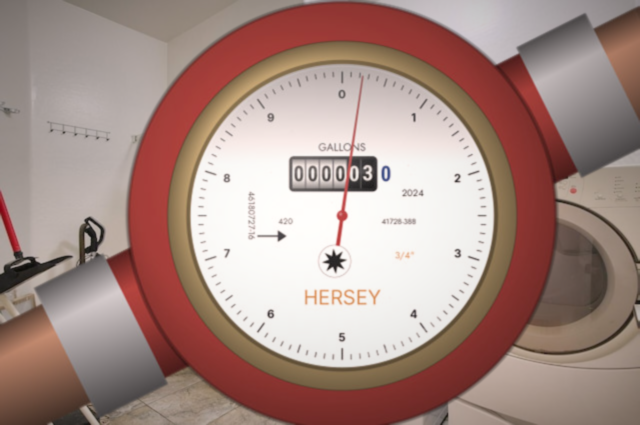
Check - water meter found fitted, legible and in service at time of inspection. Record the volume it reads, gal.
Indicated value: 30.2 gal
